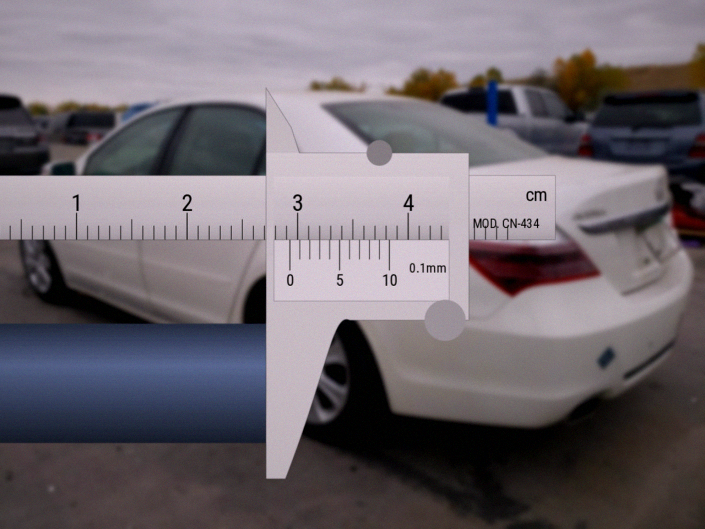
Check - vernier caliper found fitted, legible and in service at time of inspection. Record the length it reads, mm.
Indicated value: 29.3 mm
